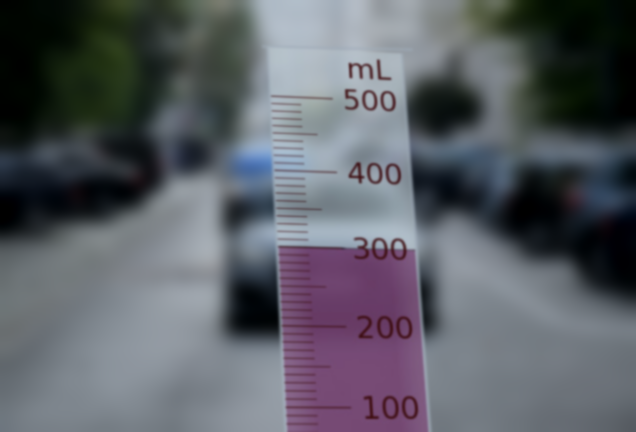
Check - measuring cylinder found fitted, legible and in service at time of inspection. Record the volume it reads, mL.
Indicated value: 300 mL
